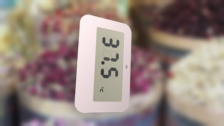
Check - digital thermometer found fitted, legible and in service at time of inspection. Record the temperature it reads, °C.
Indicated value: 37.5 °C
